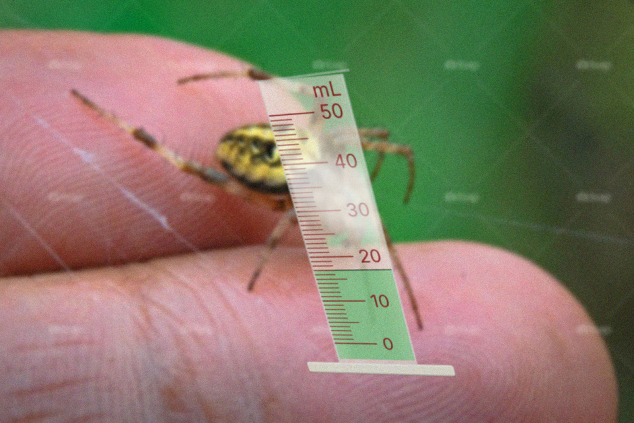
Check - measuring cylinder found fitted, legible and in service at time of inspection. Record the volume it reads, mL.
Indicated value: 17 mL
